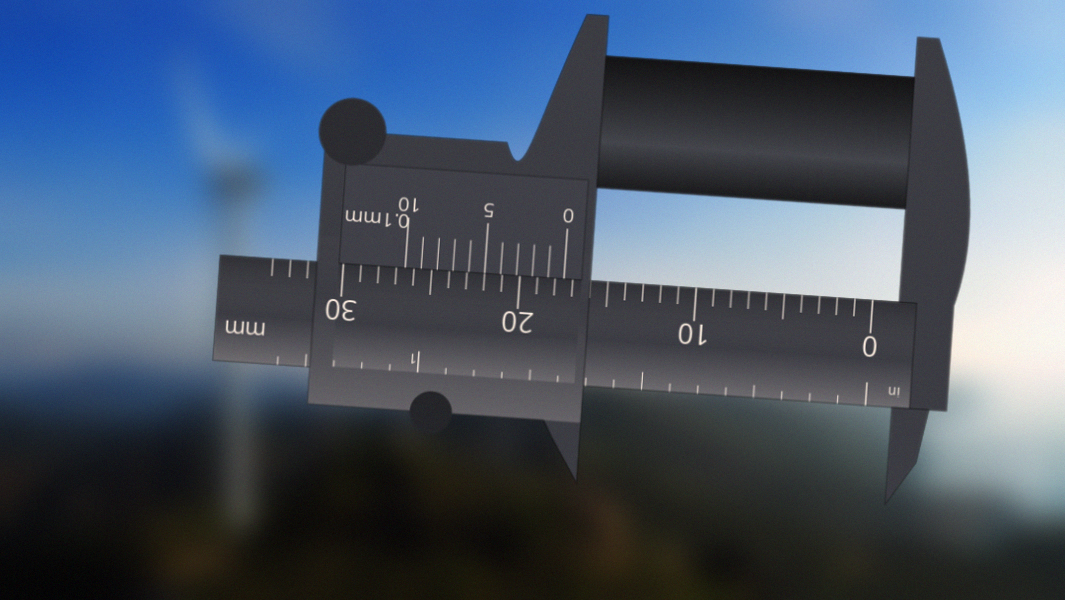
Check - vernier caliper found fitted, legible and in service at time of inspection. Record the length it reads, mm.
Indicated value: 17.5 mm
